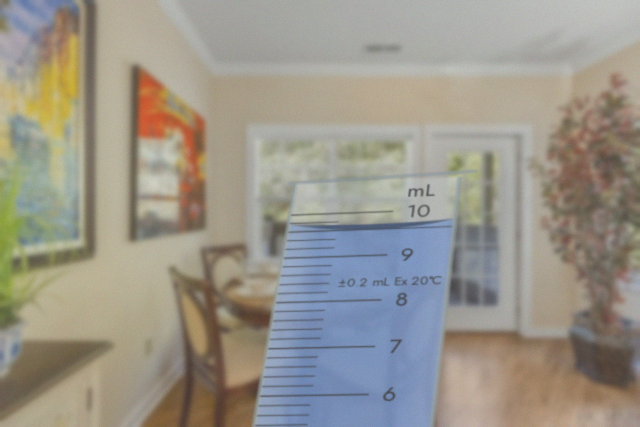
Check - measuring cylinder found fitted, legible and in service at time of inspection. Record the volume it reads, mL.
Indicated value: 9.6 mL
